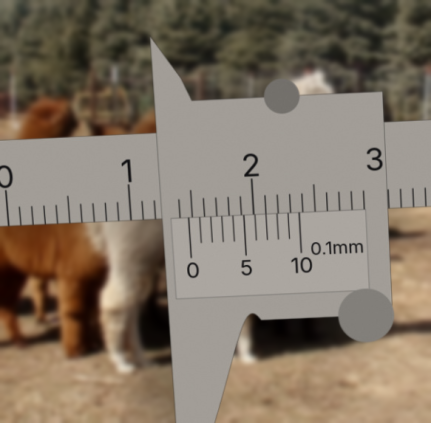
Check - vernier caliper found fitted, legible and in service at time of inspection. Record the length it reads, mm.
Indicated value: 14.7 mm
